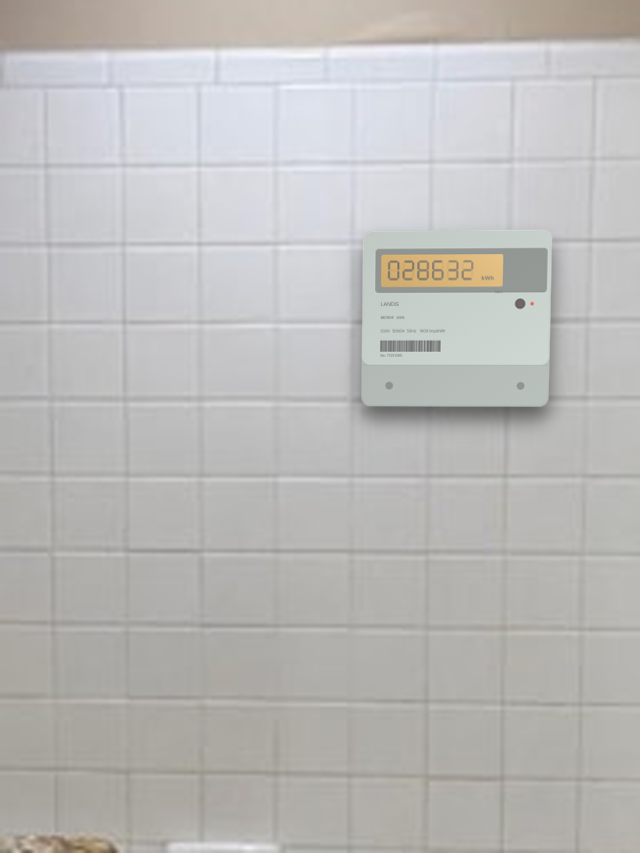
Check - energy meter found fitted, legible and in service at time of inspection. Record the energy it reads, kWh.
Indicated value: 28632 kWh
